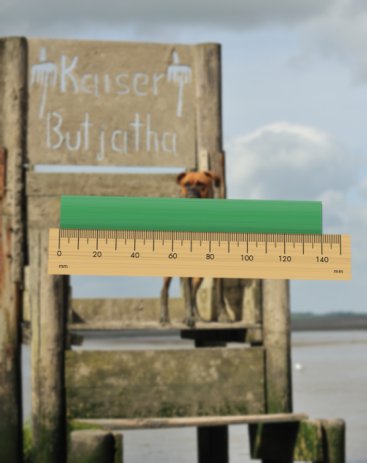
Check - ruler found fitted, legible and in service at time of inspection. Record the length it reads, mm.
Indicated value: 140 mm
